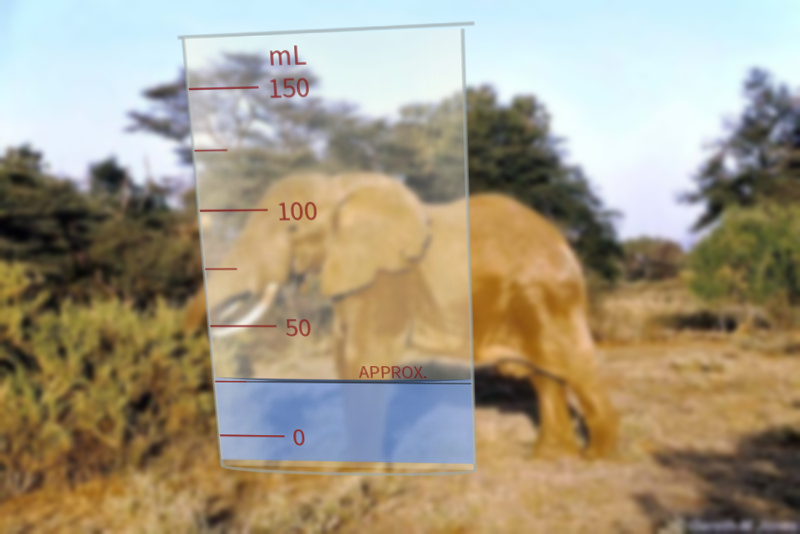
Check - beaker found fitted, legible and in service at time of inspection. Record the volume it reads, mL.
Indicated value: 25 mL
